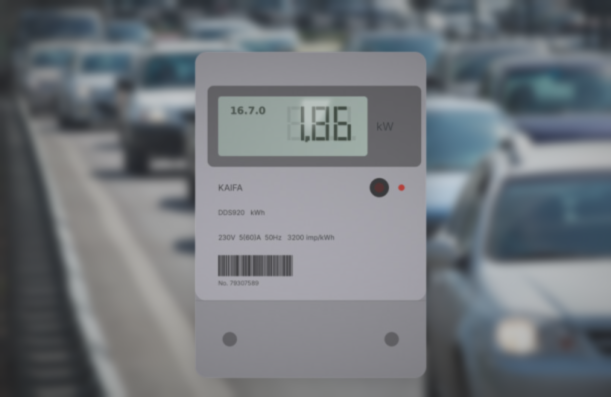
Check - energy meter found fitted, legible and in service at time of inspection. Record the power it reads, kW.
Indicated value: 1.86 kW
